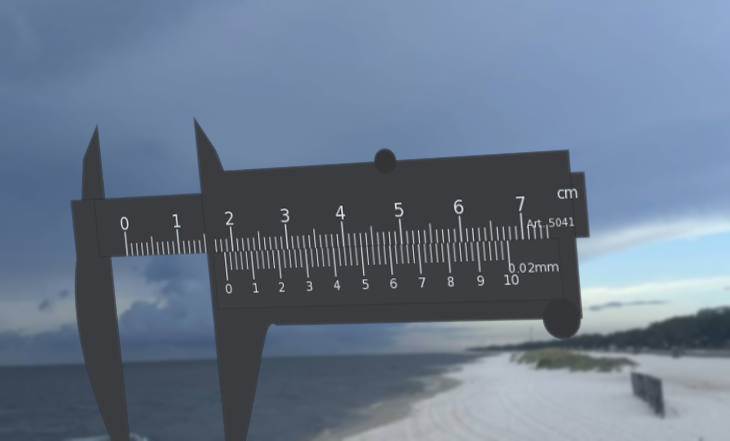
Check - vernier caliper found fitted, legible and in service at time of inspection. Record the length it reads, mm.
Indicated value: 18.5 mm
